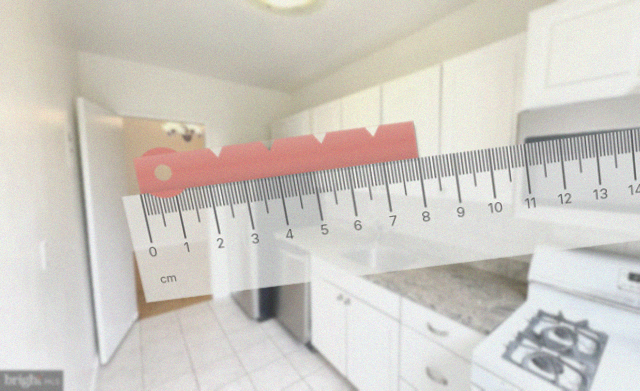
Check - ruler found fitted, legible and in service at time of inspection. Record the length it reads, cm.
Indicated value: 8 cm
